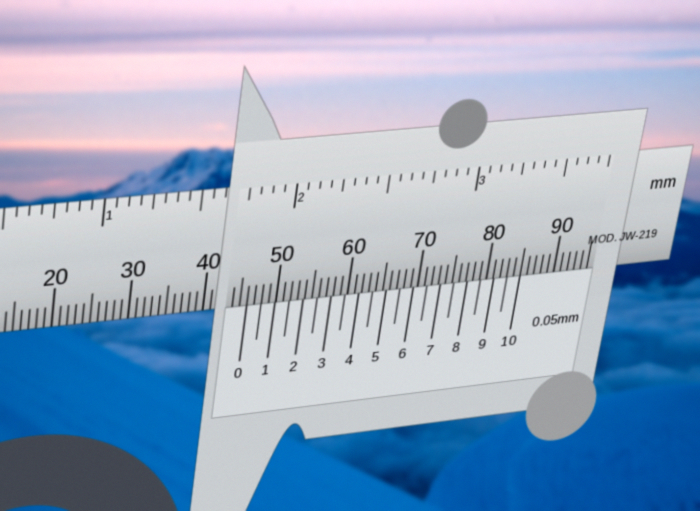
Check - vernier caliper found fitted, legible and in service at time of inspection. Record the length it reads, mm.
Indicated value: 46.0 mm
